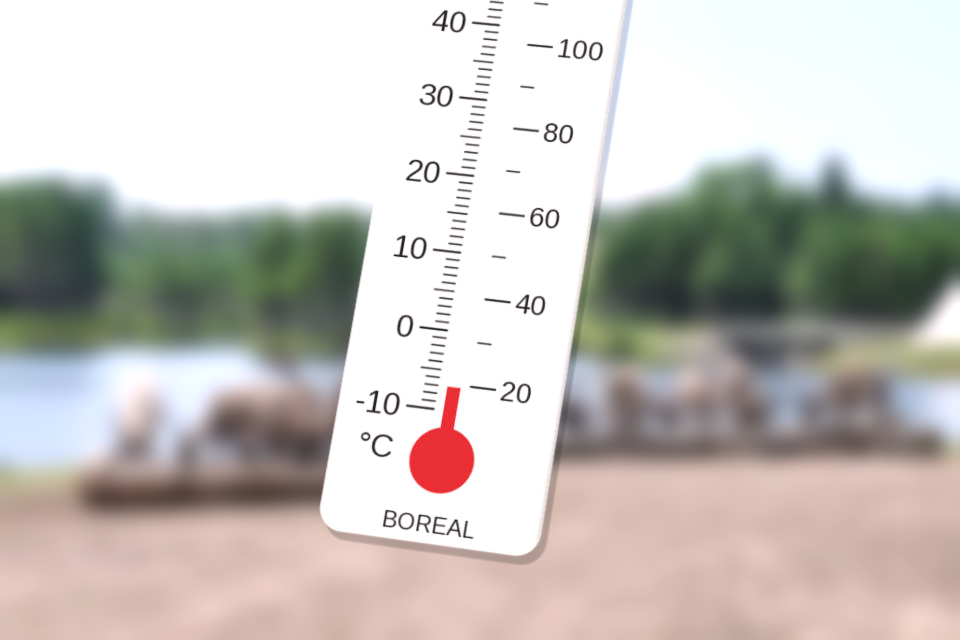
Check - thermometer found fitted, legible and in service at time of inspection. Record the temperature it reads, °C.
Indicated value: -7 °C
